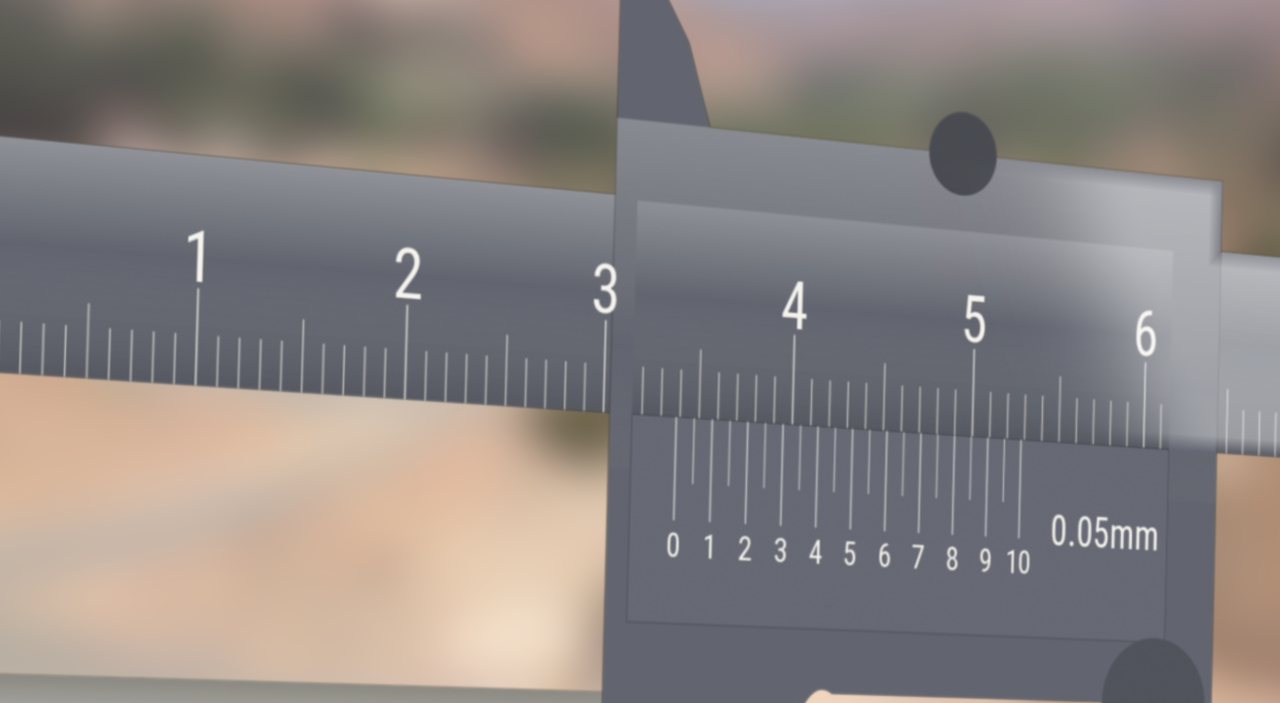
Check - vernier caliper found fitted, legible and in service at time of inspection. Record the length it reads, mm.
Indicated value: 33.8 mm
